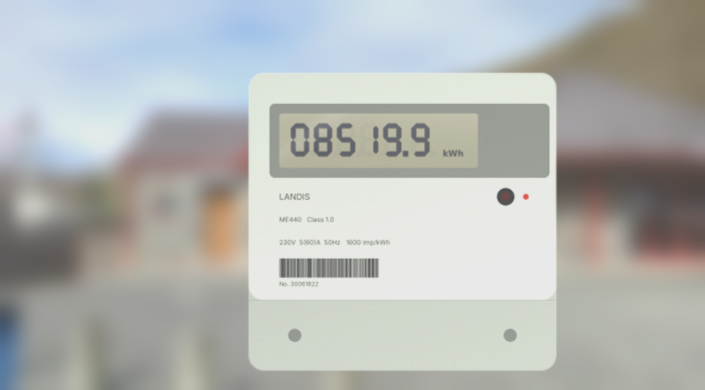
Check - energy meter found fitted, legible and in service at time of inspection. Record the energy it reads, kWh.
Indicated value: 8519.9 kWh
